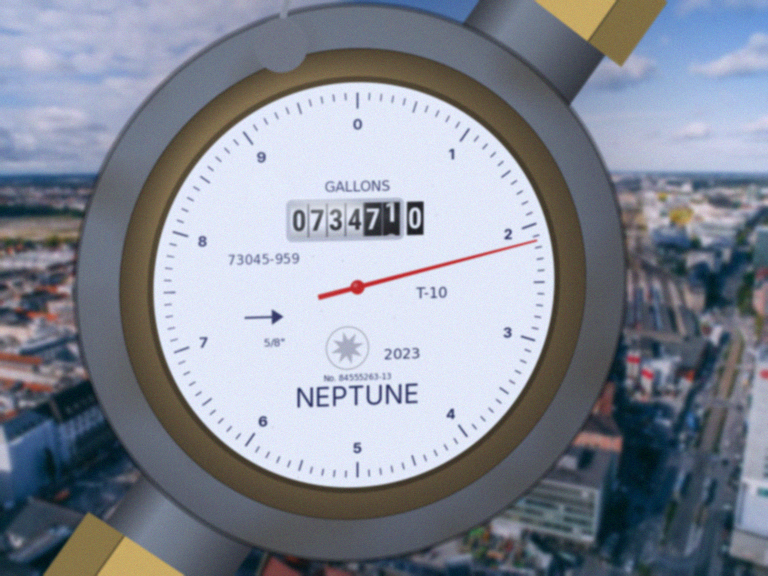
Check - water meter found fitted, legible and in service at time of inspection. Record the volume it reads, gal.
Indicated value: 734712.1 gal
